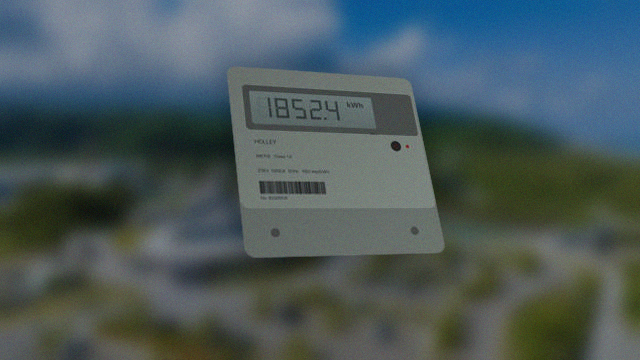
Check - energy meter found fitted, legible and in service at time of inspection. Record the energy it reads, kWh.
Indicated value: 1852.4 kWh
